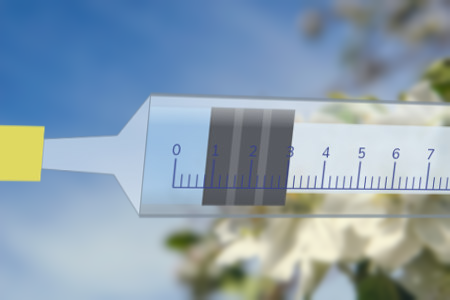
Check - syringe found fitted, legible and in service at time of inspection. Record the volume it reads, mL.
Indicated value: 0.8 mL
